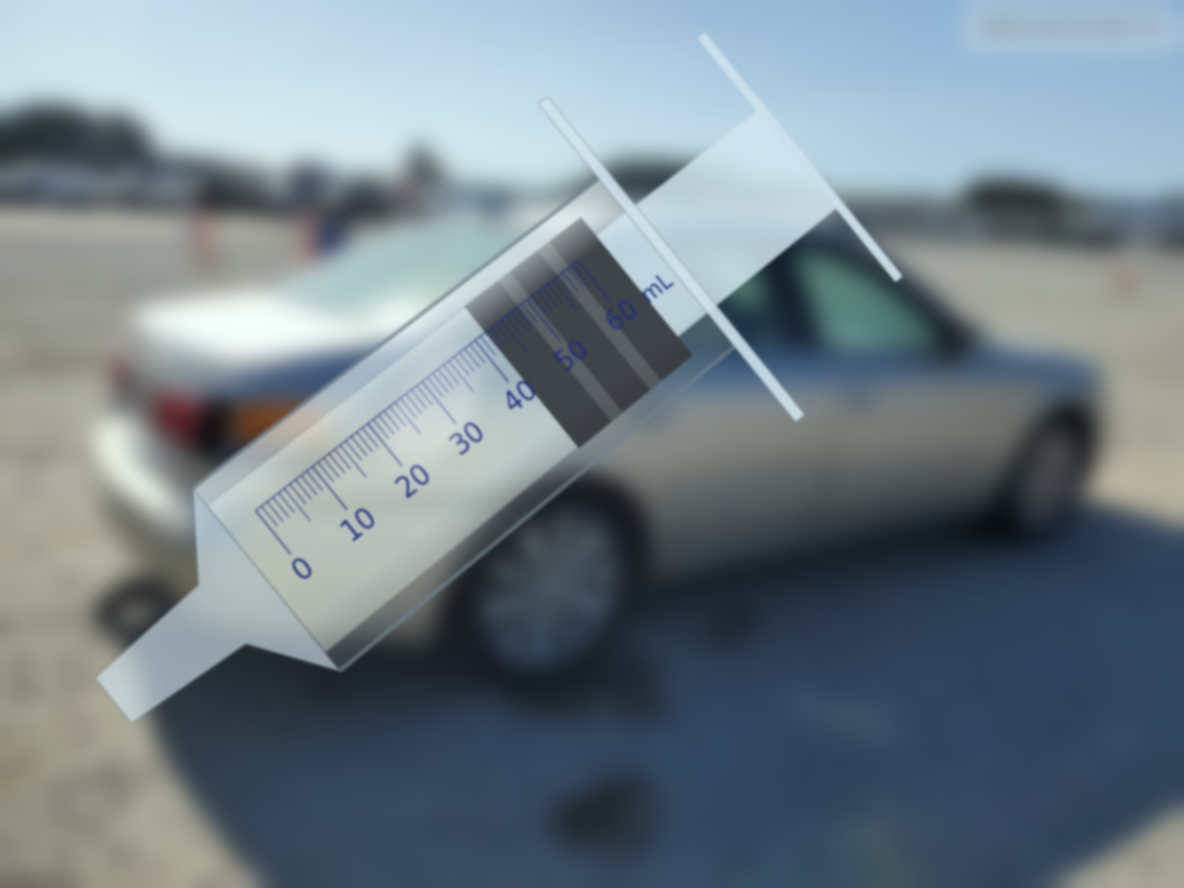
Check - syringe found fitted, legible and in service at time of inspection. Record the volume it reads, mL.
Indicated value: 42 mL
